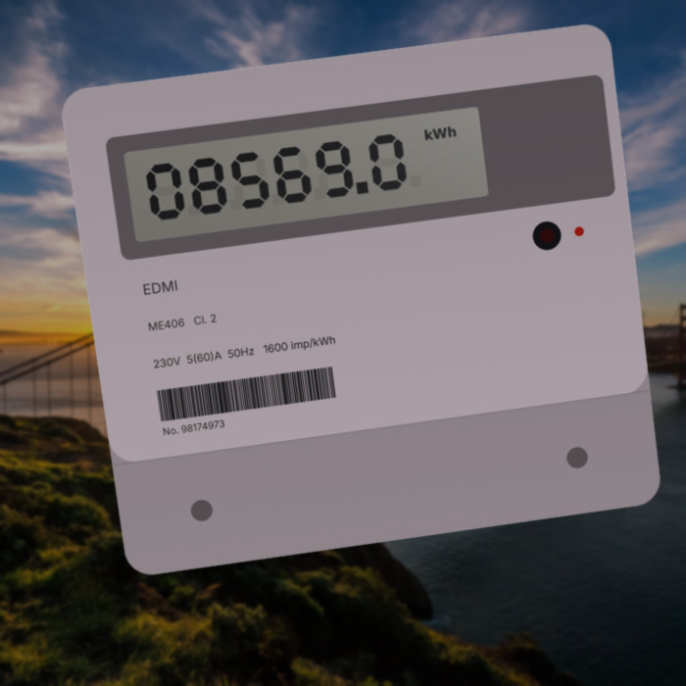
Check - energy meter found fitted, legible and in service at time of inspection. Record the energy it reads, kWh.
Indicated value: 8569.0 kWh
